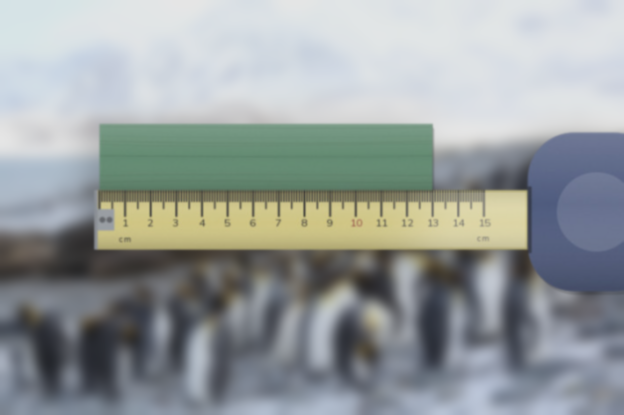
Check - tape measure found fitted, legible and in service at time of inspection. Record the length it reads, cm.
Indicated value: 13 cm
